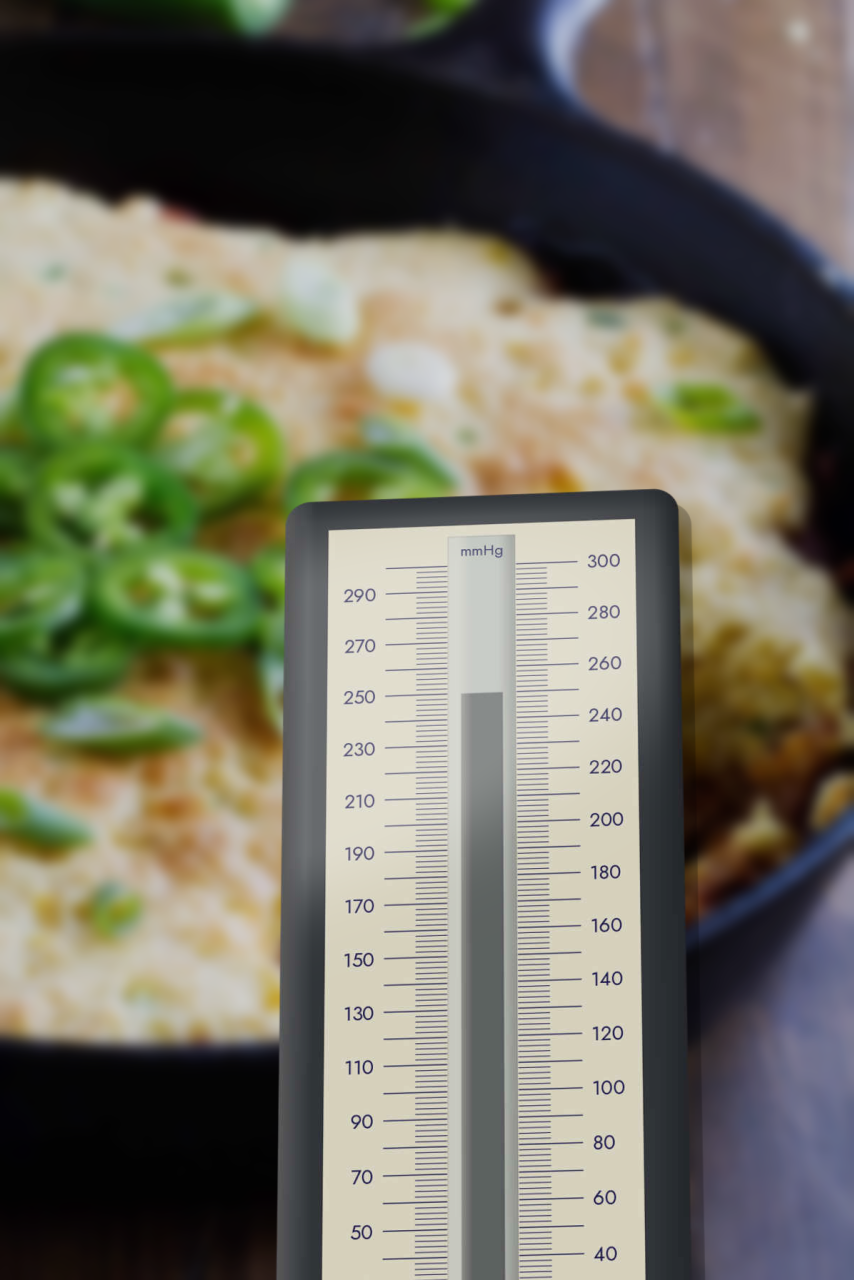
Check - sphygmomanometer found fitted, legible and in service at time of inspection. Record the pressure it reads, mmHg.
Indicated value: 250 mmHg
